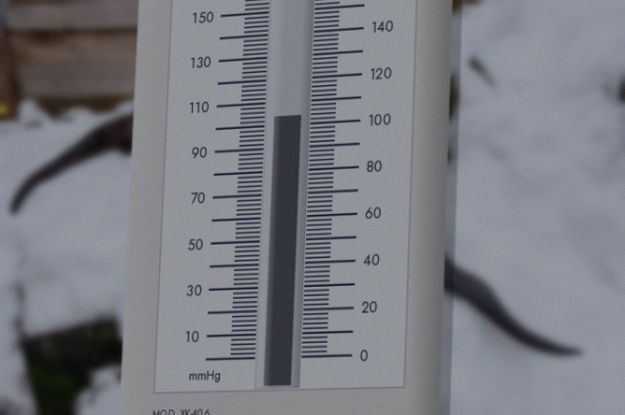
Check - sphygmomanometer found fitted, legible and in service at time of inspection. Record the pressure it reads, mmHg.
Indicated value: 104 mmHg
